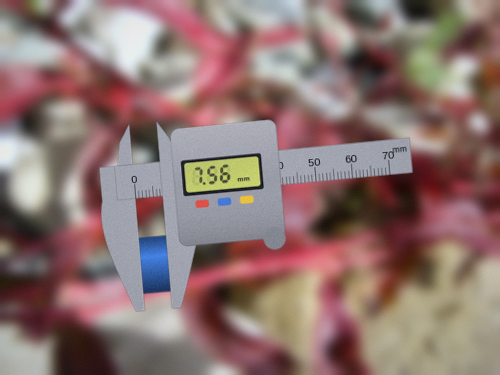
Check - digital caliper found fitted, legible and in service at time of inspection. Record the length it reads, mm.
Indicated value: 7.56 mm
